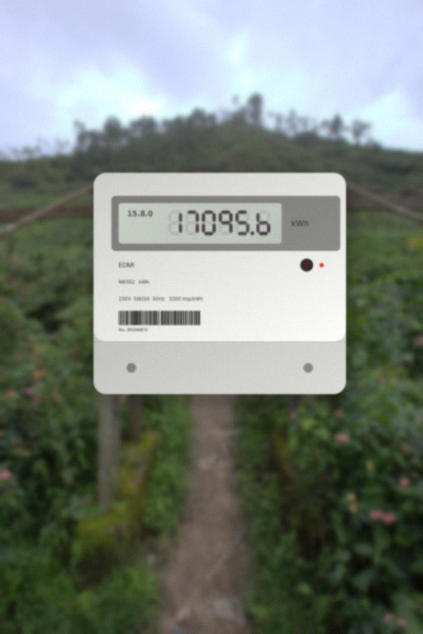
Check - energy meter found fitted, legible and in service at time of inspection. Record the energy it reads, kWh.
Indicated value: 17095.6 kWh
